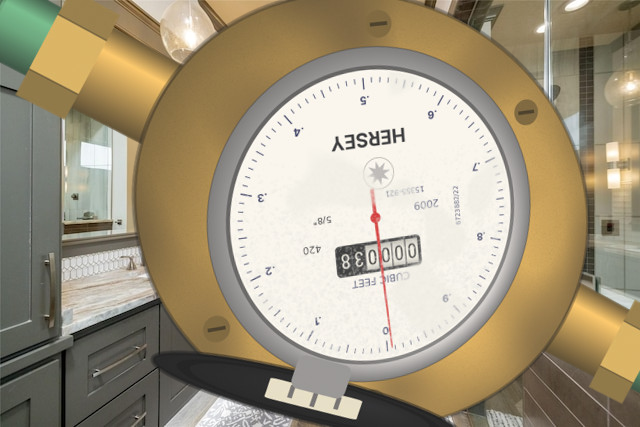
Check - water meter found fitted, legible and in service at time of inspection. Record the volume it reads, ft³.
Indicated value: 37.99 ft³
